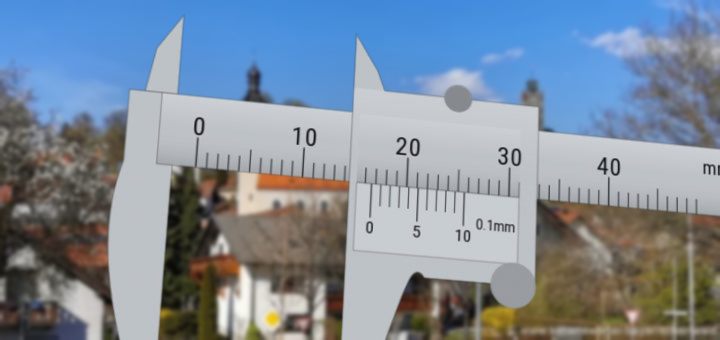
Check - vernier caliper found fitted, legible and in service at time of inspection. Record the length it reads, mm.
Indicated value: 16.6 mm
